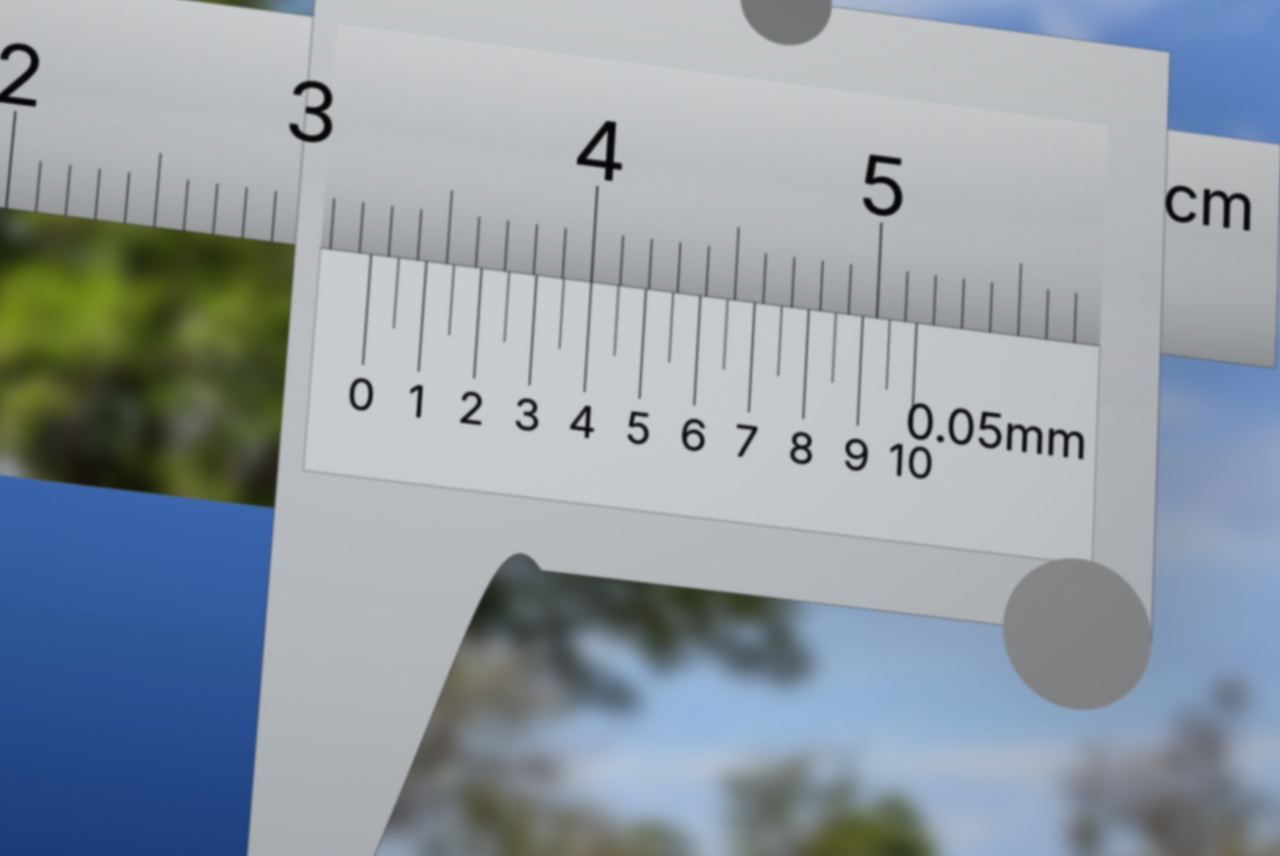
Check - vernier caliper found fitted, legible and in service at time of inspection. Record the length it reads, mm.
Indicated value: 32.4 mm
